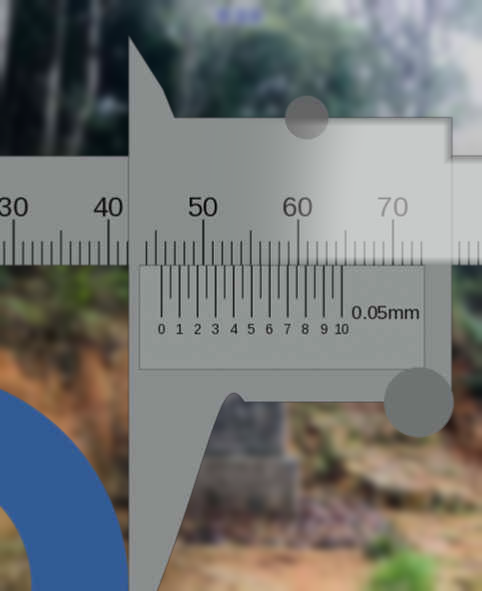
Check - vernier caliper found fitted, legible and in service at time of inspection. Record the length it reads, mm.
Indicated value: 45.6 mm
